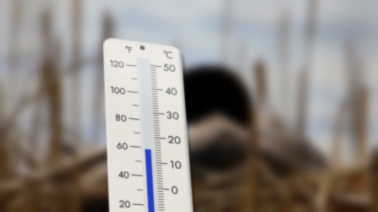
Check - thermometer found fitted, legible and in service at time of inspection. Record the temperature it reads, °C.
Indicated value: 15 °C
